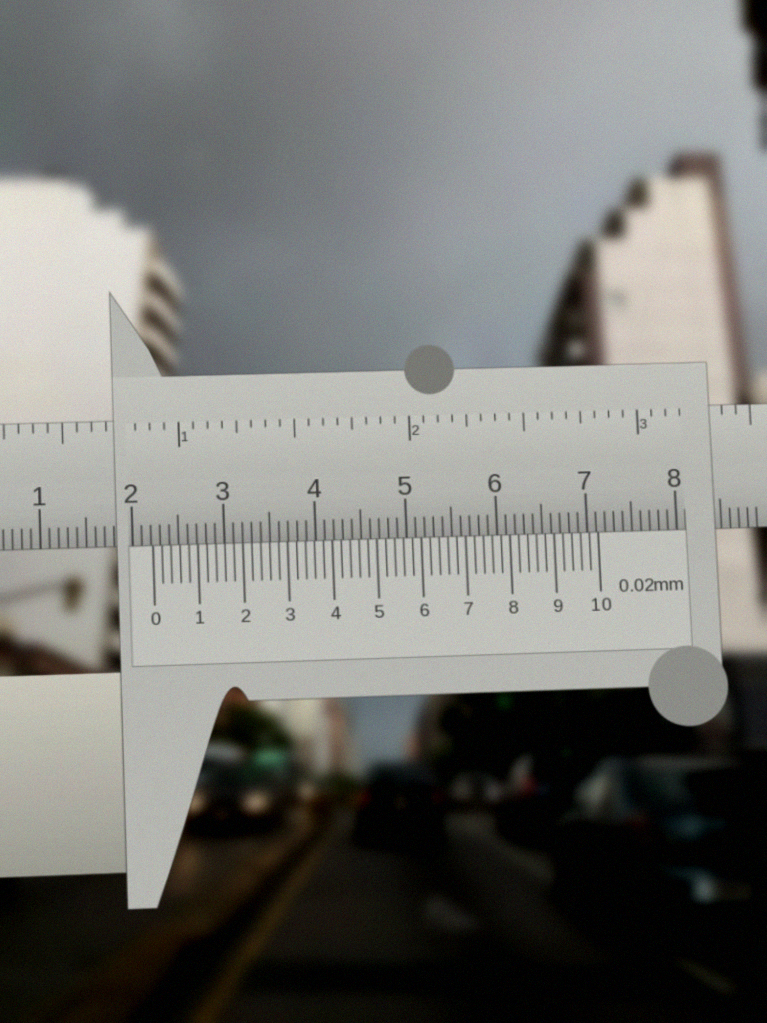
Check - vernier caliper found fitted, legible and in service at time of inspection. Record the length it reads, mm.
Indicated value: 22.2 mm
